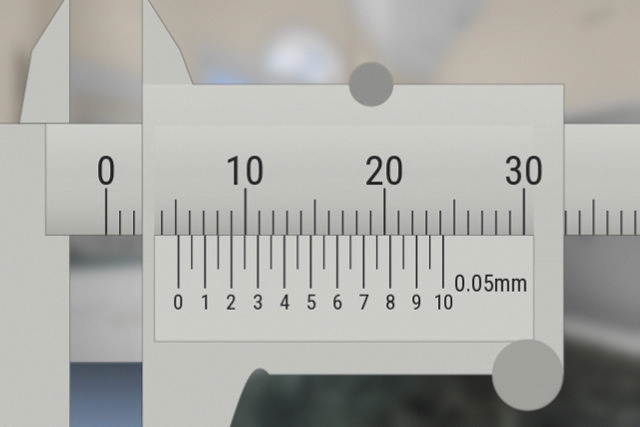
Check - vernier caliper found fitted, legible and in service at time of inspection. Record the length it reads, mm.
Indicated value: 5.2 mm
